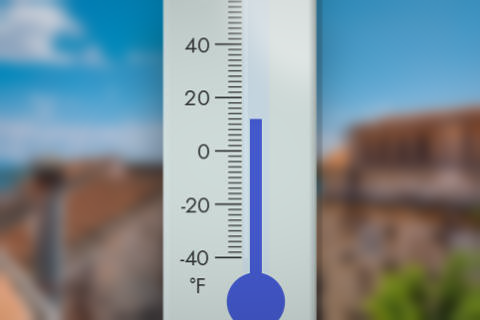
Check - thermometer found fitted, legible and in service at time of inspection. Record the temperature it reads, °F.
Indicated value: 12 °F
